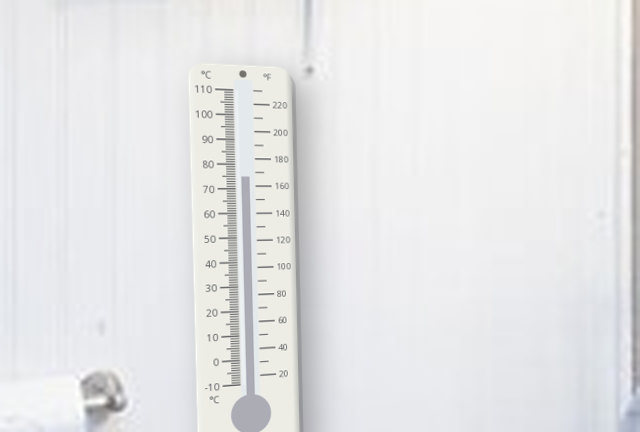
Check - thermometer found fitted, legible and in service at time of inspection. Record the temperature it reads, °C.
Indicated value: 75 °C
